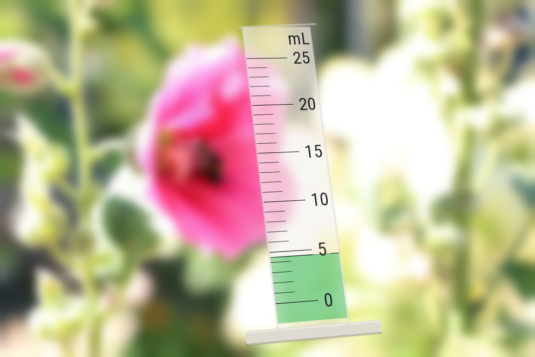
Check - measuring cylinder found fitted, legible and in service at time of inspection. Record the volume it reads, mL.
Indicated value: 4.5 mL
